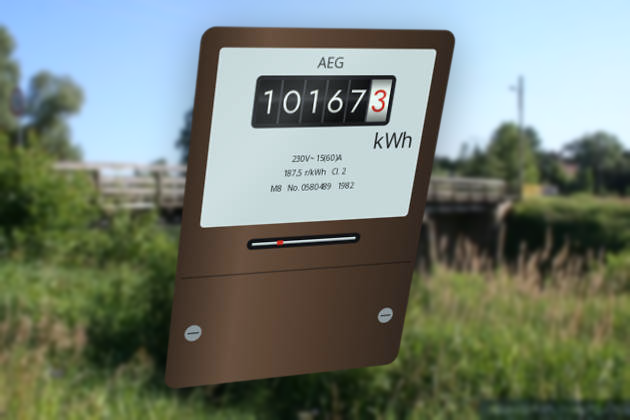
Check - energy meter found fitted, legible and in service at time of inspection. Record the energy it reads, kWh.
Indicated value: 10167.3 kWh
